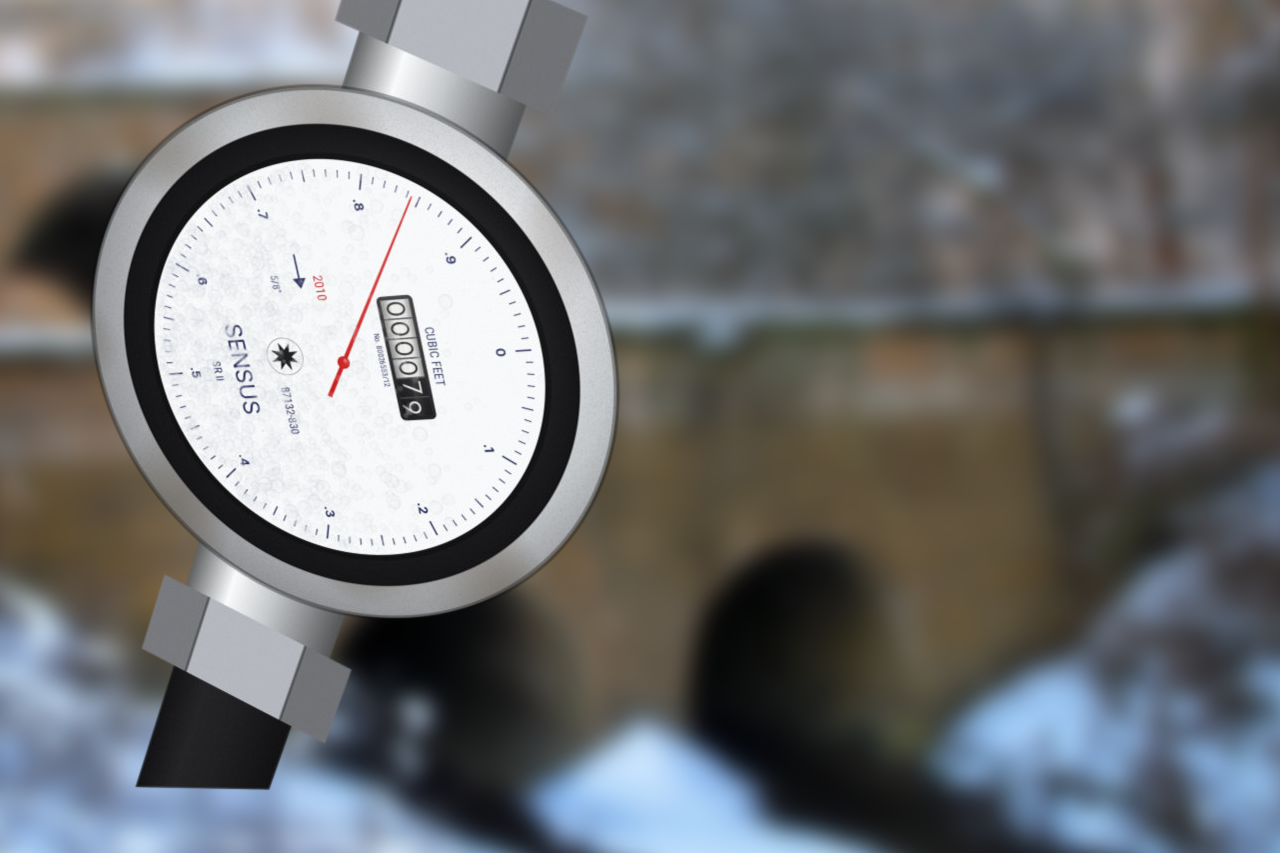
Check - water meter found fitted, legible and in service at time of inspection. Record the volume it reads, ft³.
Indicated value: 78.84 ft³
